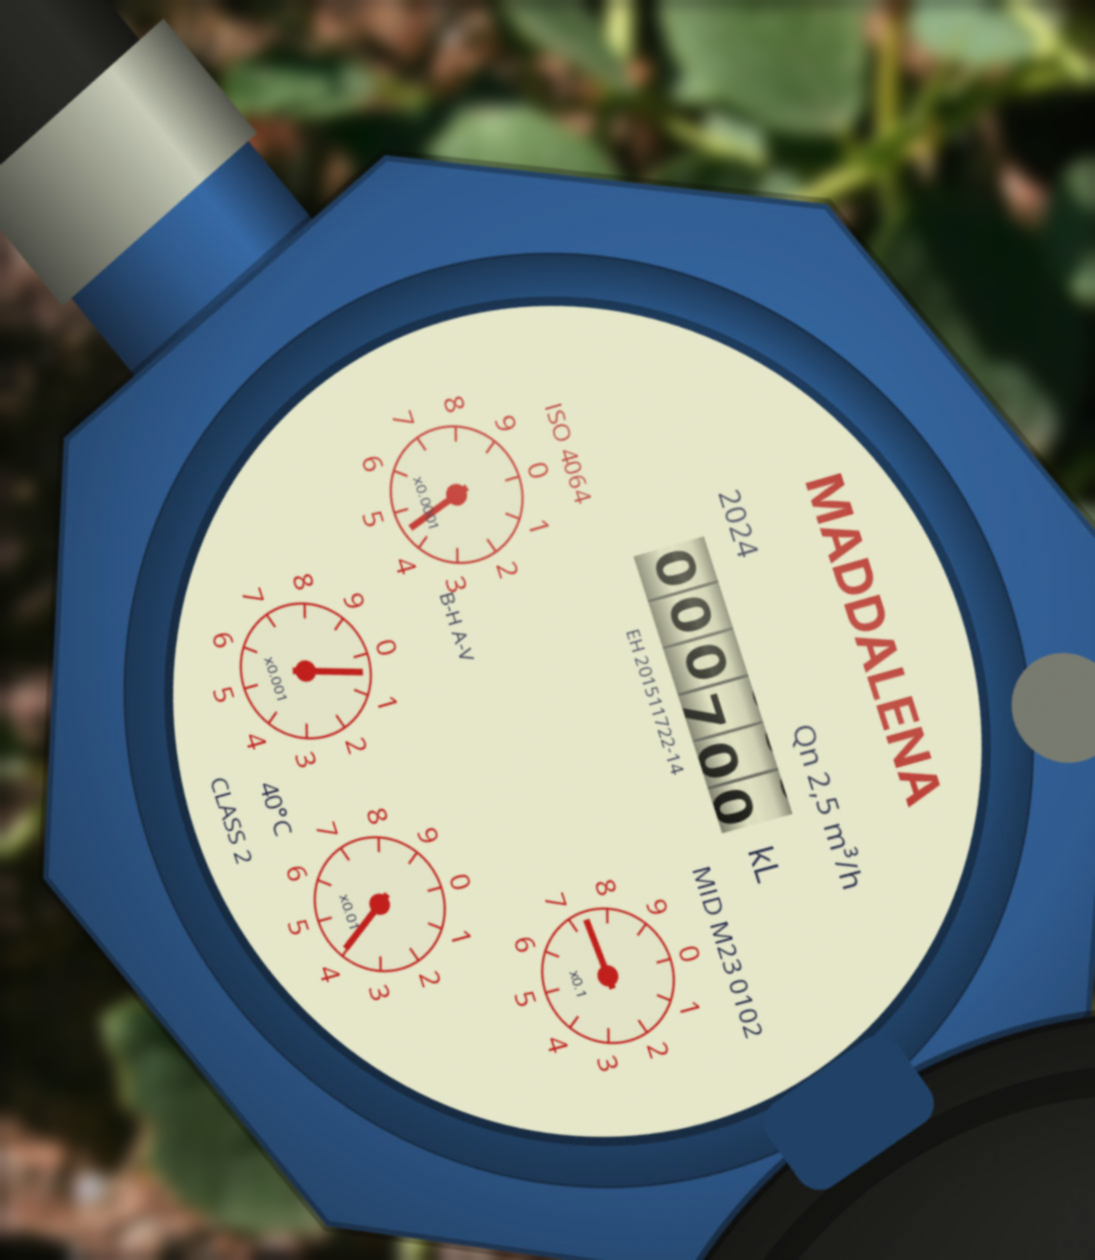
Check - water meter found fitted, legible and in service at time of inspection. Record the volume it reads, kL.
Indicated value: 699.7404 kL
